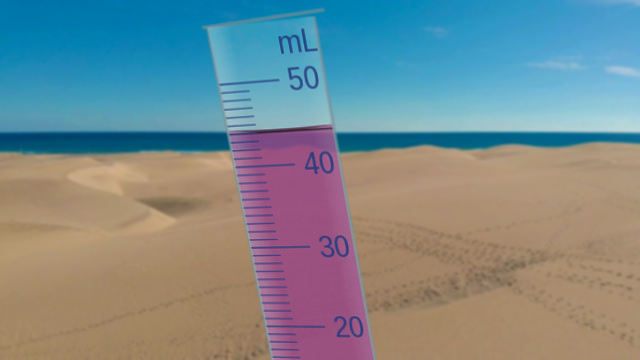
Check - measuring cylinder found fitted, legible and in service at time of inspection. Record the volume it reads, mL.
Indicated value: 44 mL
